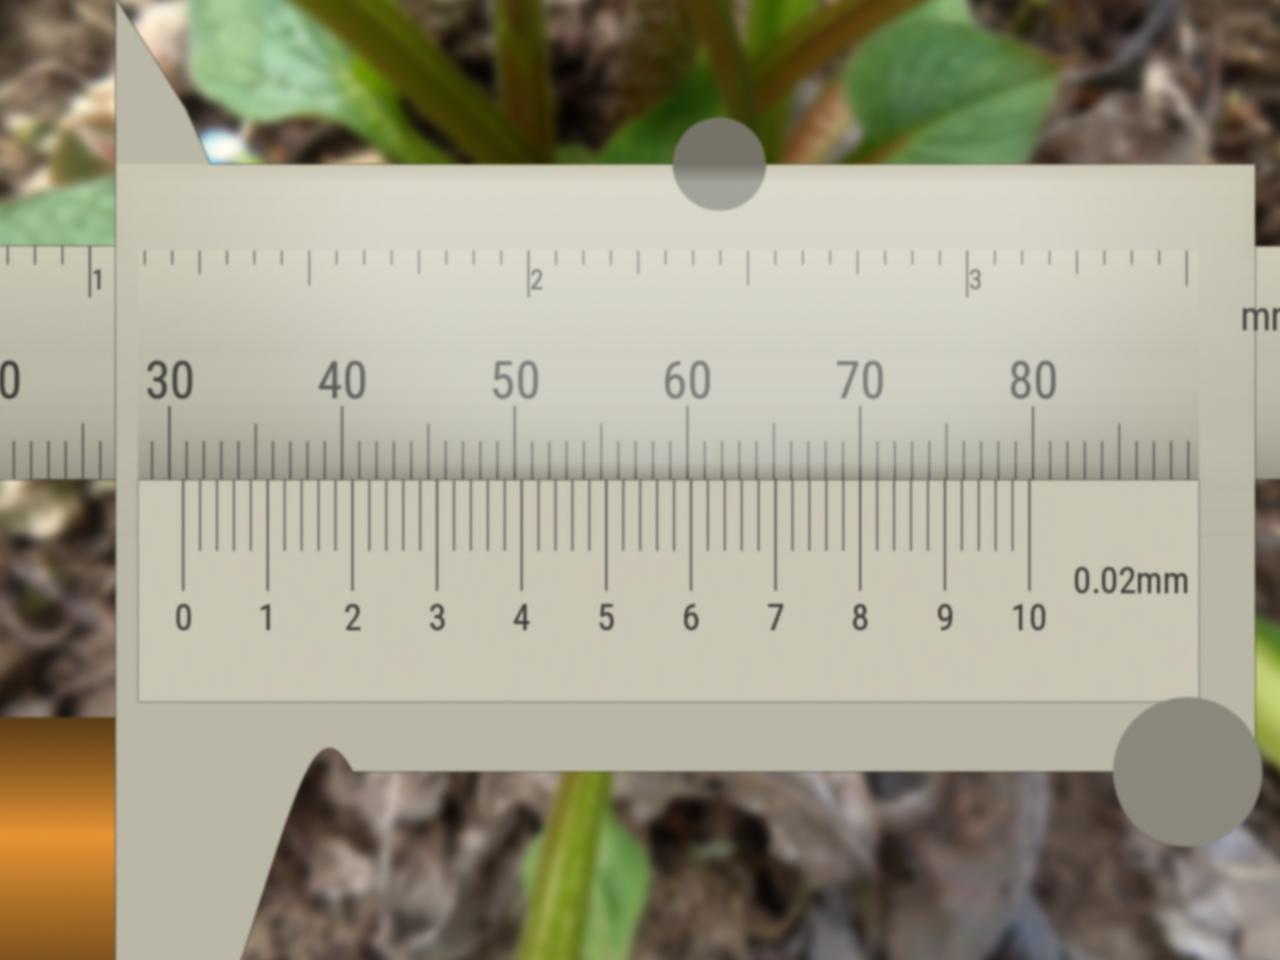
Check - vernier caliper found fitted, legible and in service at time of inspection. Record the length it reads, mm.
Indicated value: 30.8 mm
